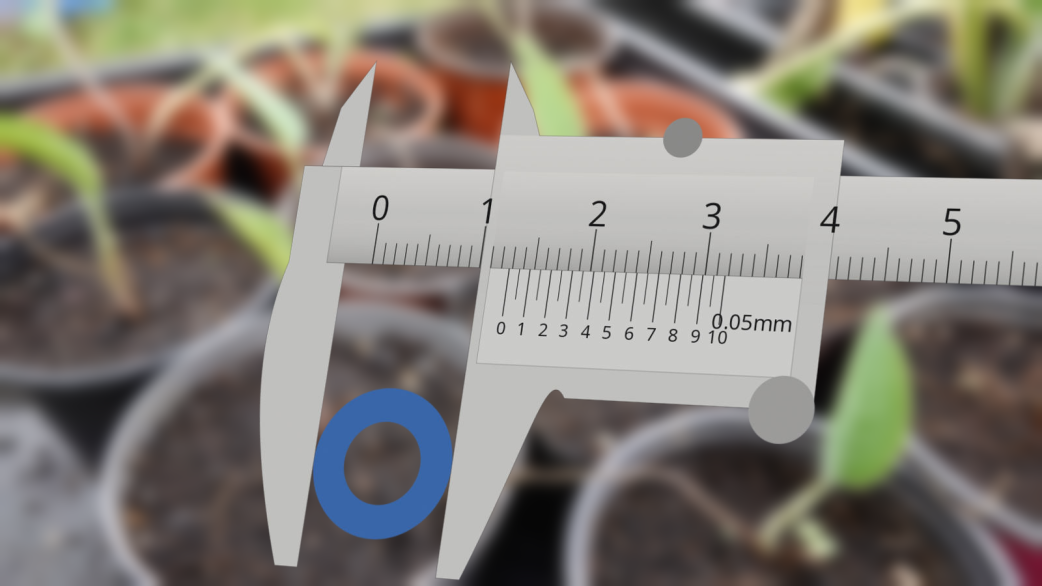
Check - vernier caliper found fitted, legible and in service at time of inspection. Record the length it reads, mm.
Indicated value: 12.7 mm
